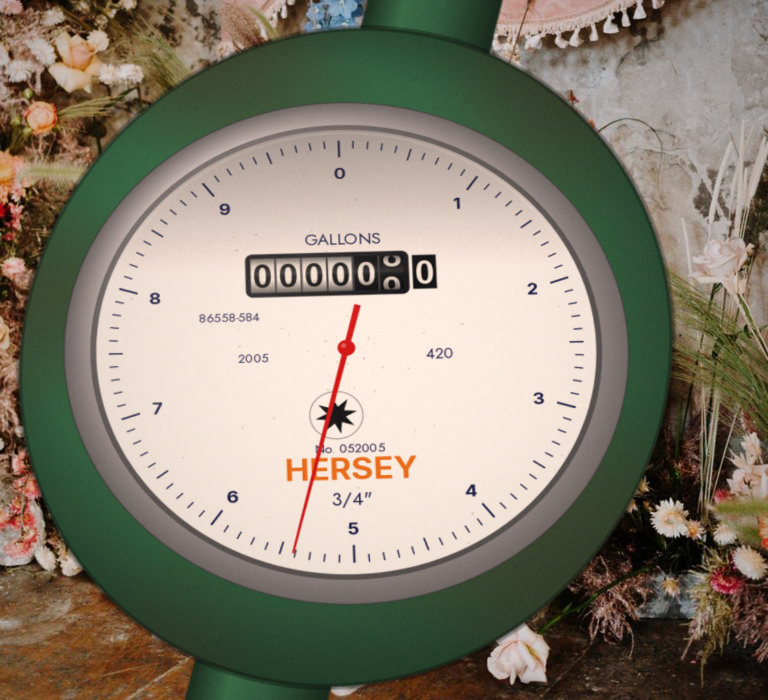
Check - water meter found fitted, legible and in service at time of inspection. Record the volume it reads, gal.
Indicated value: 85.4 gal
